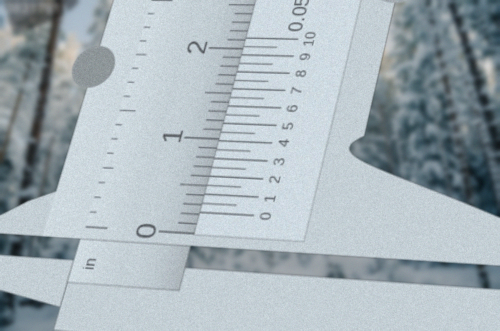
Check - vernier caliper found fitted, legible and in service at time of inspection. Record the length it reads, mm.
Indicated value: 2.2 mm
